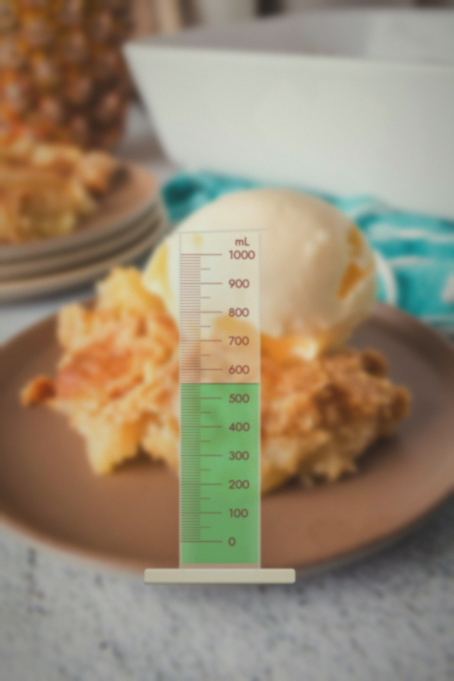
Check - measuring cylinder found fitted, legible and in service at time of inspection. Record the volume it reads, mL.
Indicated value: 550 mL
